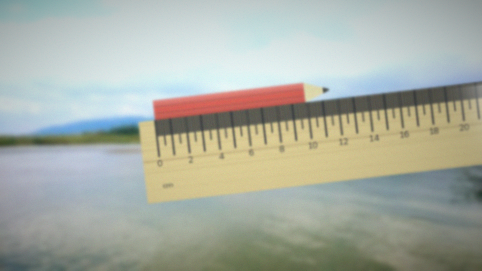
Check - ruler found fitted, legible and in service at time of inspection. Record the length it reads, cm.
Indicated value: 11.5 cm
